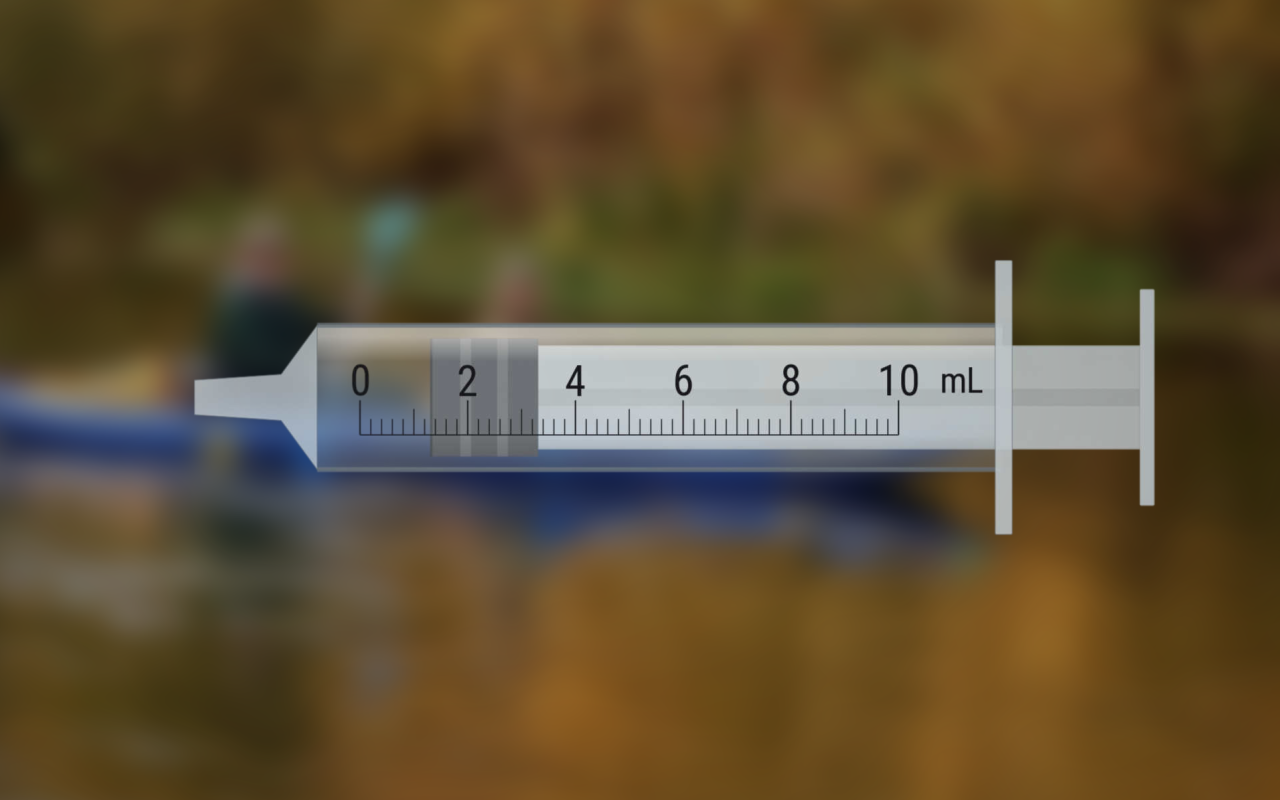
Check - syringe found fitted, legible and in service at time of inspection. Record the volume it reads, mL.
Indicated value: 1.3 mL
